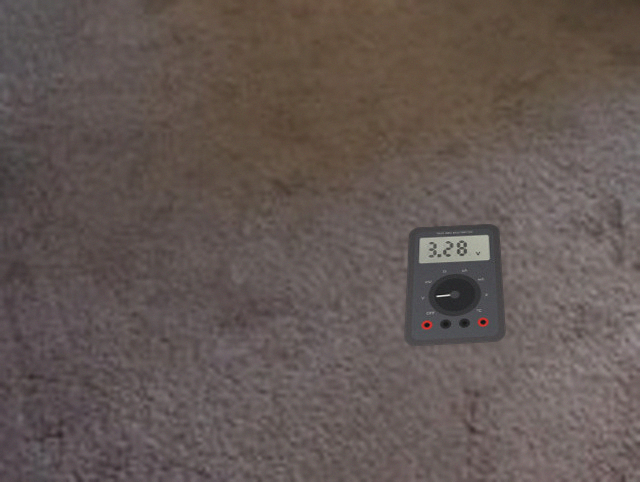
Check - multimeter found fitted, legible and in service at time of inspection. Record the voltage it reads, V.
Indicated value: 3.28 V
